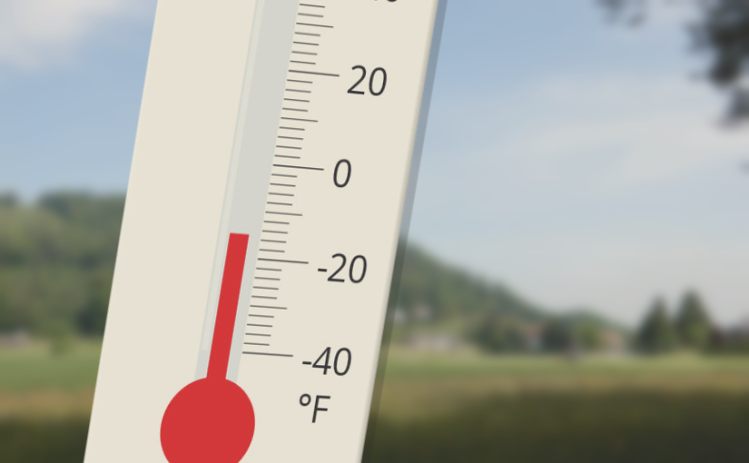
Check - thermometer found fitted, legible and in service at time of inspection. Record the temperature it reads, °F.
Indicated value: -15 °F
